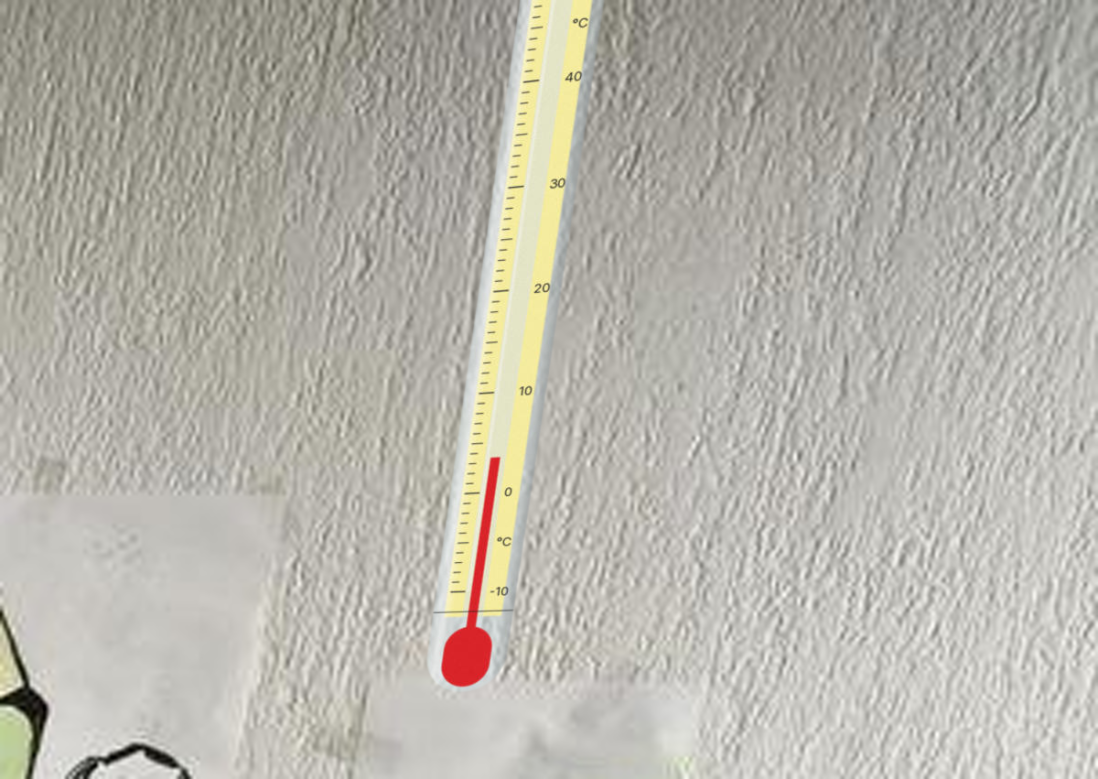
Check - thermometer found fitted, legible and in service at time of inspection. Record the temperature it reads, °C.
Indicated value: 3.5 °C
